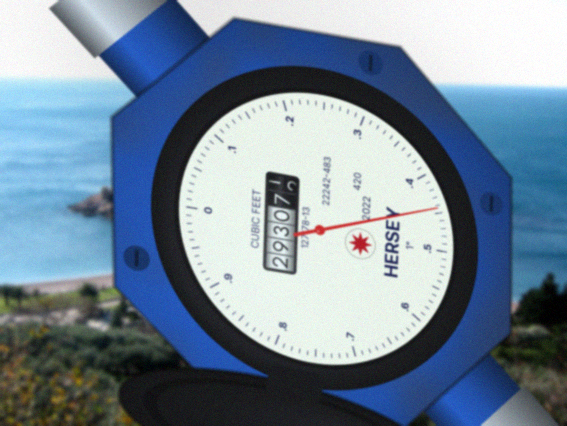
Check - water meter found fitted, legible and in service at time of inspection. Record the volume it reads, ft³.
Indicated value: 293071.44 ft³
